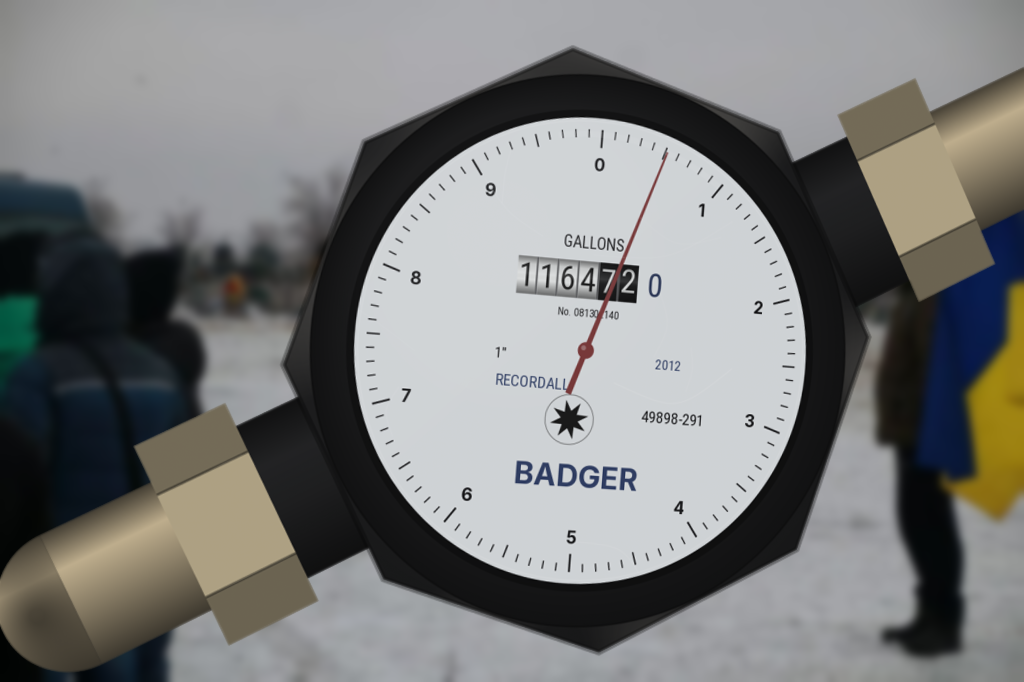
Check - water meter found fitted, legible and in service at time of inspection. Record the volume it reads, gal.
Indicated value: 1164720.5 gal
